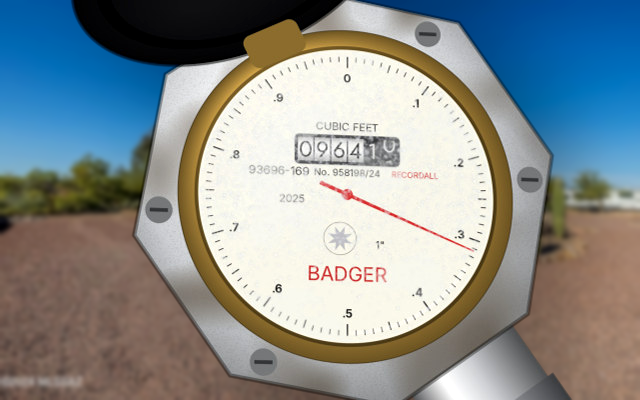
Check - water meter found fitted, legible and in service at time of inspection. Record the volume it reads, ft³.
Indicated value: 96410.31 ft³
